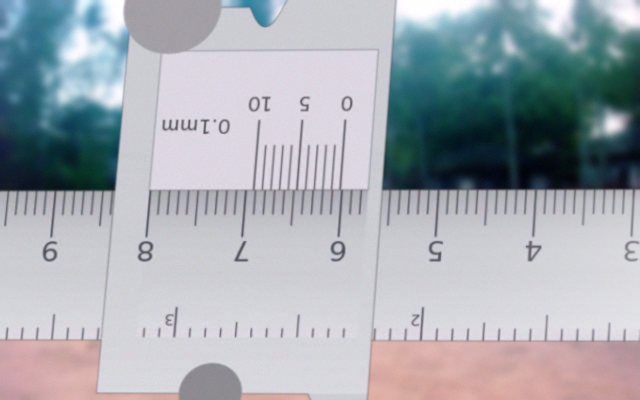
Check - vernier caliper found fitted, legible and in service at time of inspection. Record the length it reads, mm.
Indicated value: 60.2 mm
